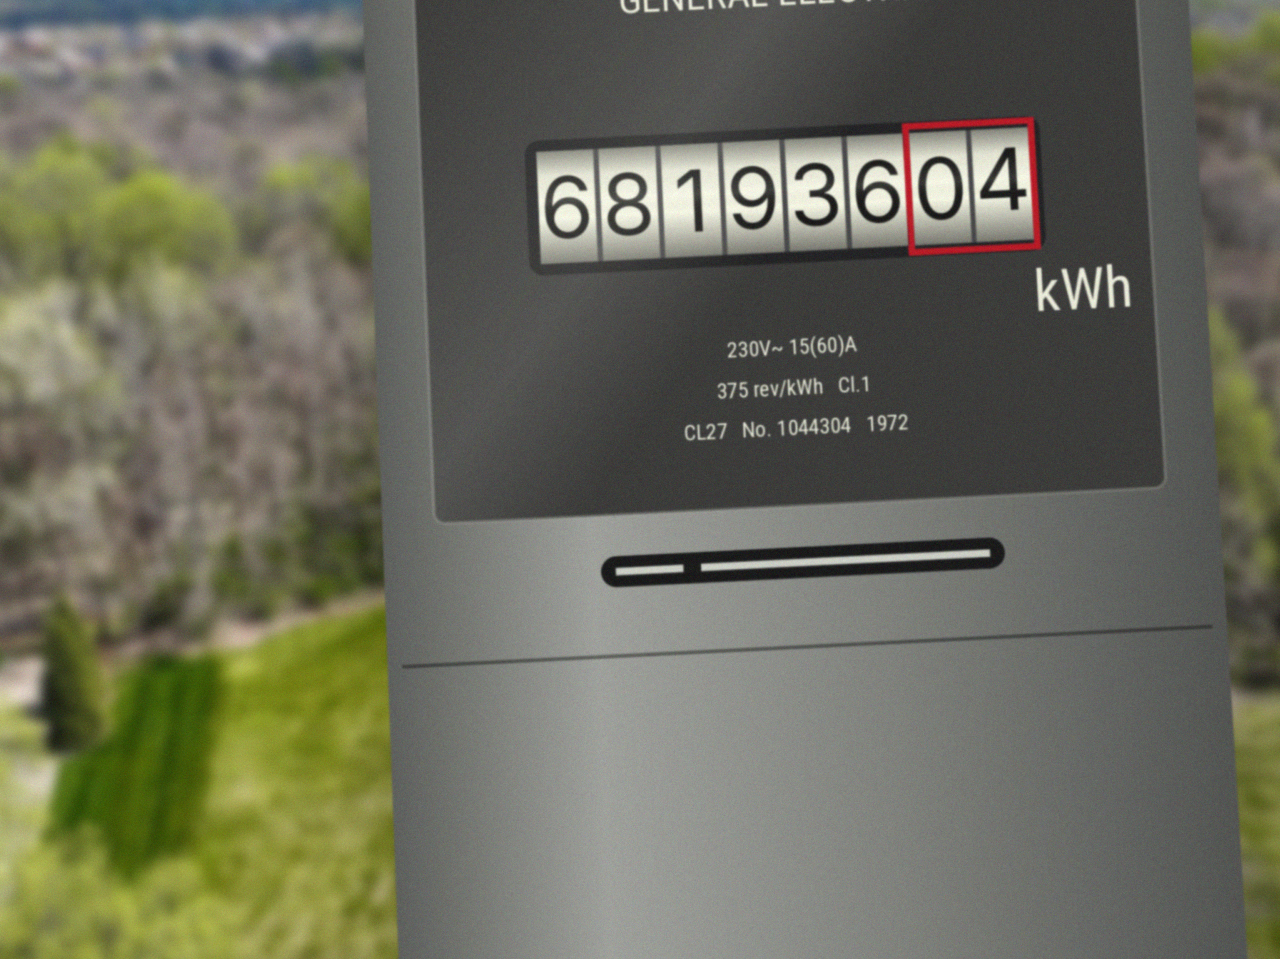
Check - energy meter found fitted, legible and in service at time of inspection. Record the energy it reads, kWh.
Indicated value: 681936.04 kWh
